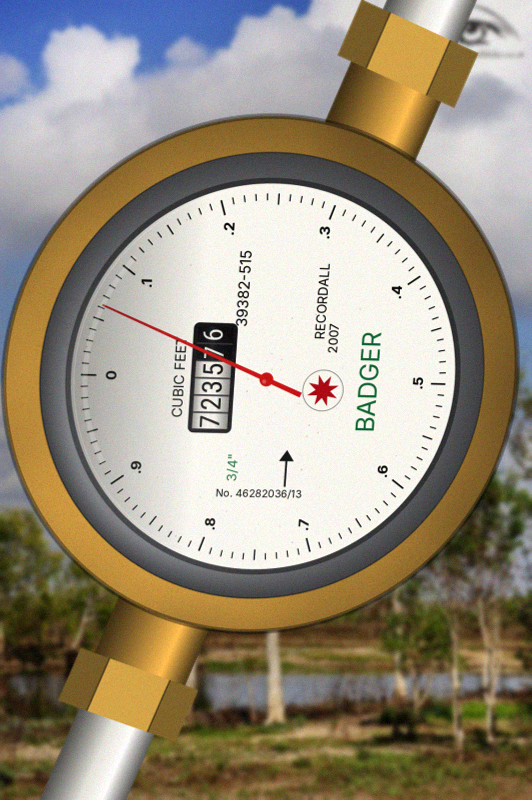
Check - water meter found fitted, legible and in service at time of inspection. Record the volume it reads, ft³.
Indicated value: 723576.06 ft³
